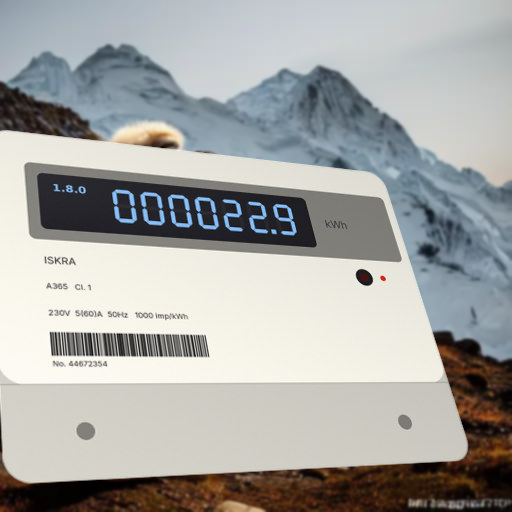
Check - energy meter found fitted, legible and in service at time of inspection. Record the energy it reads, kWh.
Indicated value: 22.9 kWh
